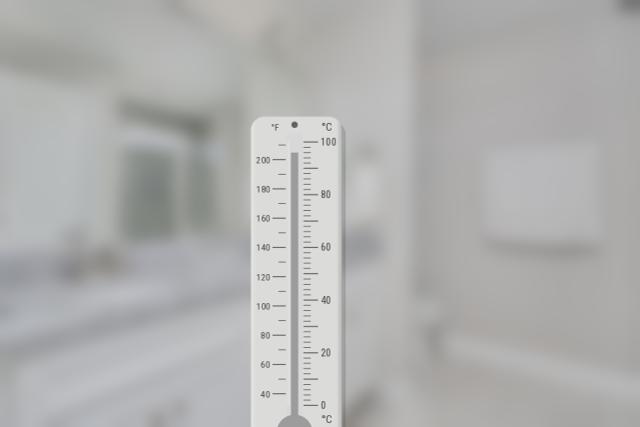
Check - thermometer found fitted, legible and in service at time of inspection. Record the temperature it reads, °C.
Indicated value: 96 °C
